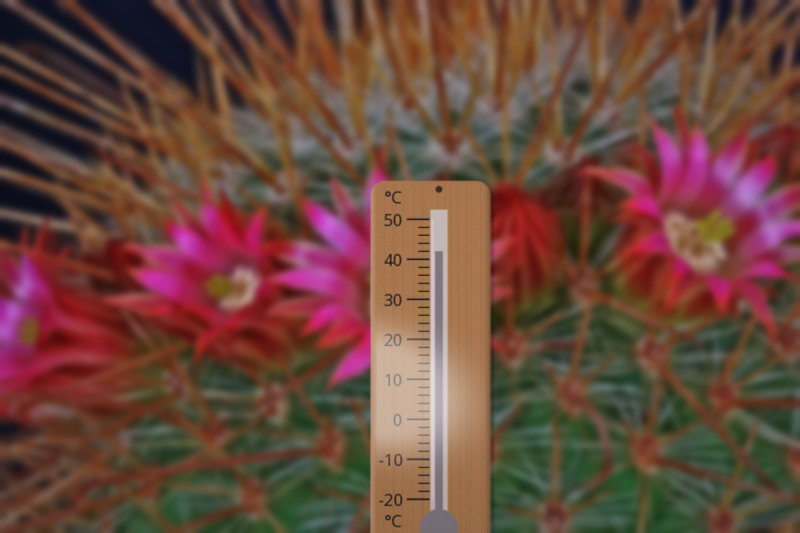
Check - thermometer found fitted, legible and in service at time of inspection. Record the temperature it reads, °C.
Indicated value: 42 °C
